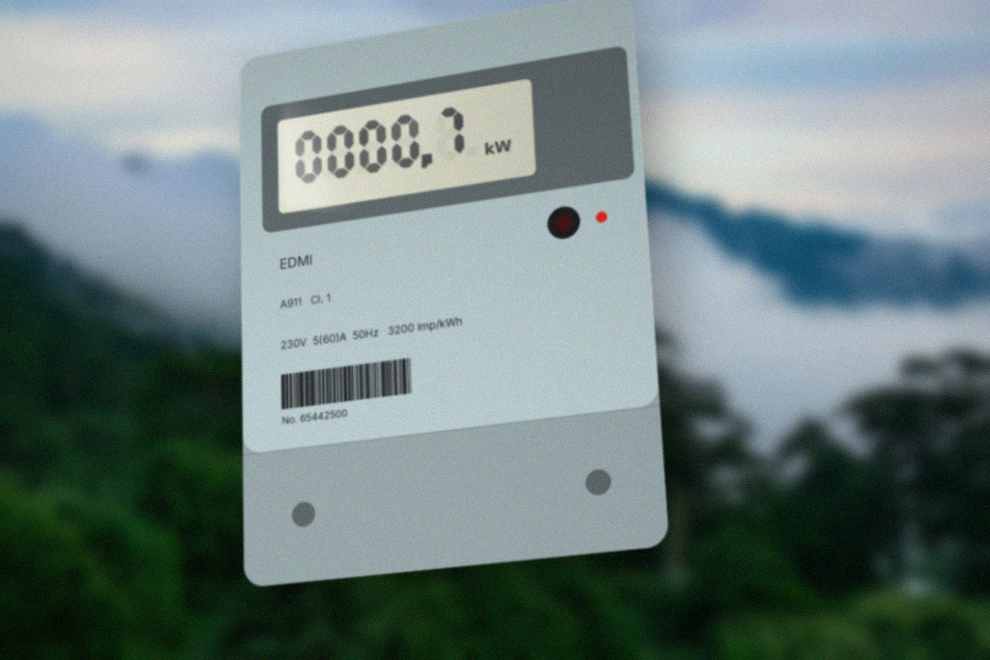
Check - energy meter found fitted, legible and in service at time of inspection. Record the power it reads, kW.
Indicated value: 0.7 kW
